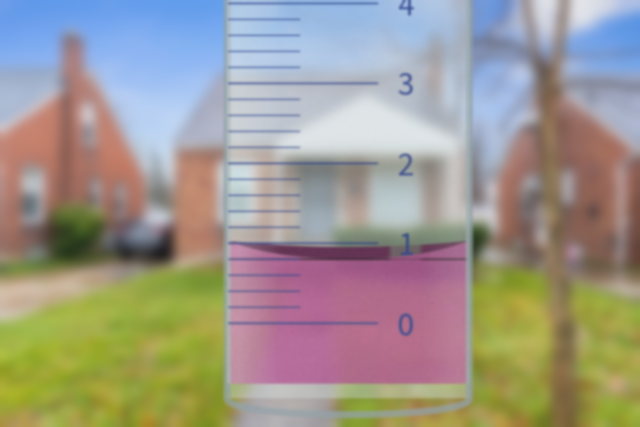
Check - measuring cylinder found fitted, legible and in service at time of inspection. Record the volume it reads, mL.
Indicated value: 0.8 mL
